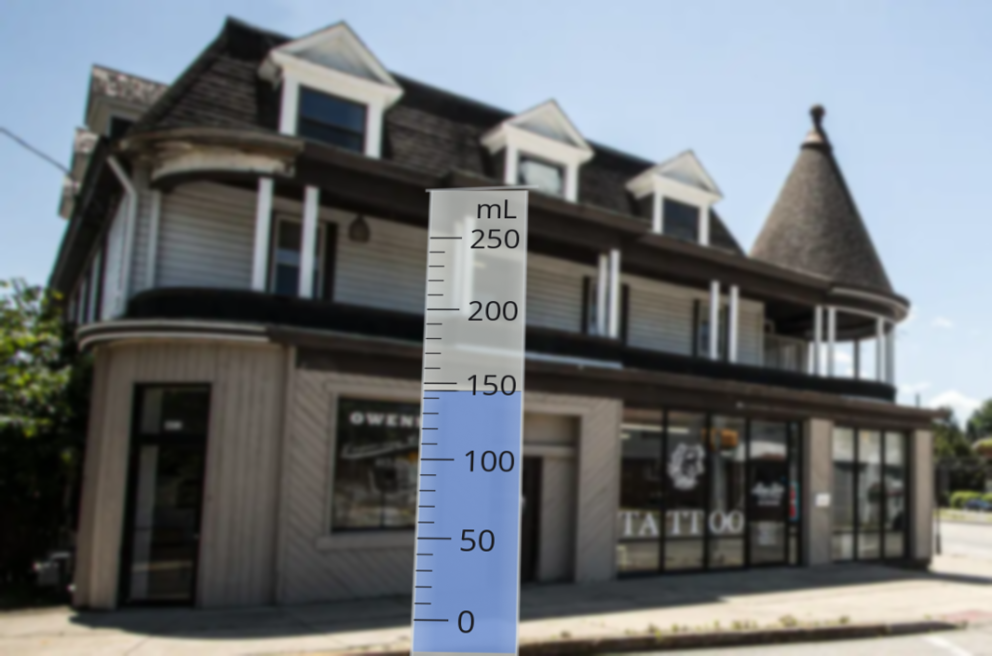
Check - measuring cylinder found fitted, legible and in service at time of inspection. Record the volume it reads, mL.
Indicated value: 145 mL
